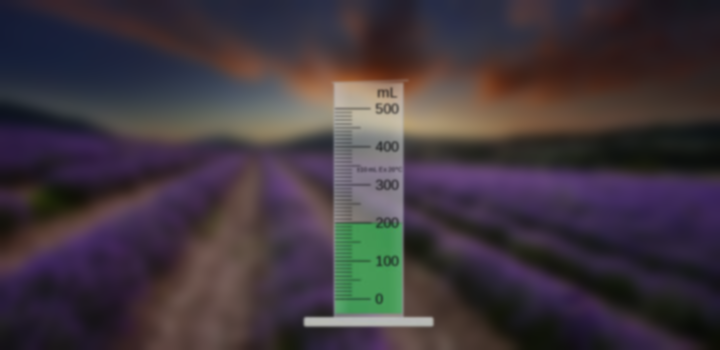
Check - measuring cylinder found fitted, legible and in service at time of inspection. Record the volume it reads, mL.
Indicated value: 200 mL
